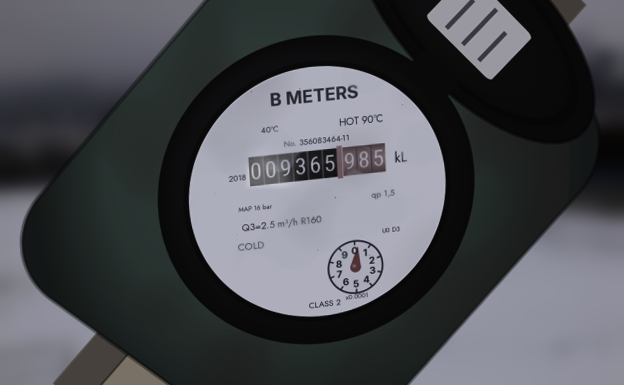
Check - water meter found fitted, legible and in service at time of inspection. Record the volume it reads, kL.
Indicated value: 9365.9850 kL
